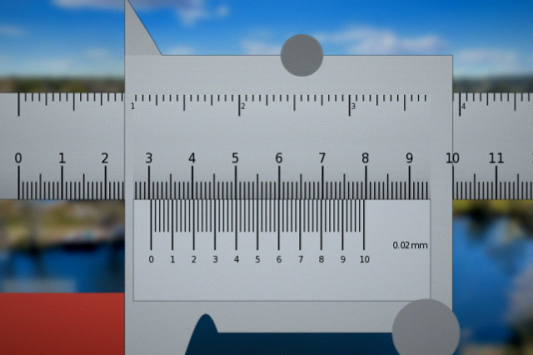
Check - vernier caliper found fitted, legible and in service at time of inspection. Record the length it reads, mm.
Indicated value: 30.5 mm
